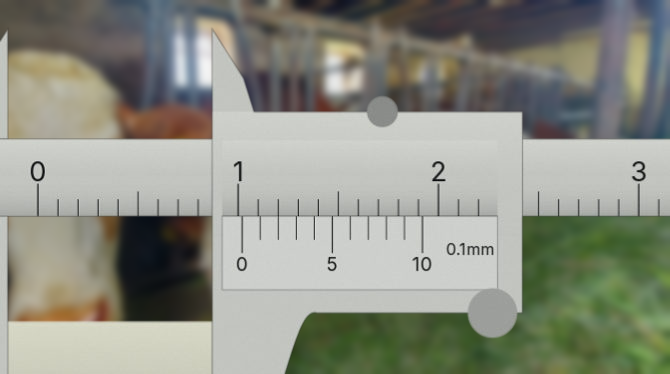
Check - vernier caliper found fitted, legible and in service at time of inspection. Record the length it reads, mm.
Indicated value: 10.2 mm
